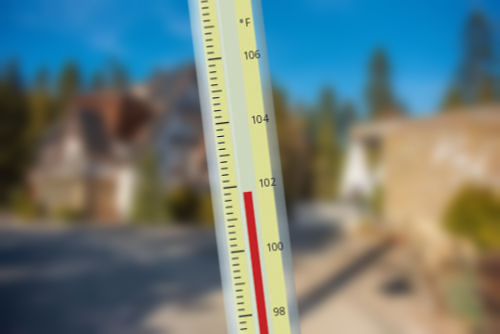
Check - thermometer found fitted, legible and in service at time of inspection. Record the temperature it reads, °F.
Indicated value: 101.8 °F
